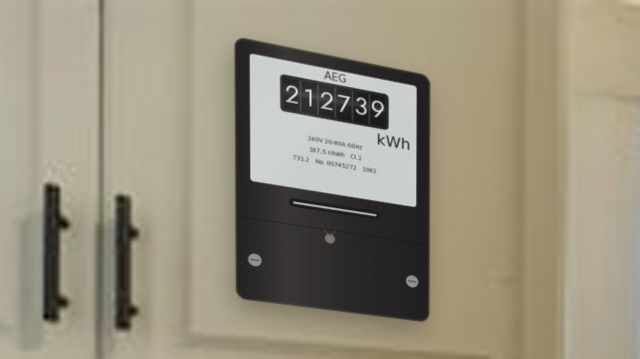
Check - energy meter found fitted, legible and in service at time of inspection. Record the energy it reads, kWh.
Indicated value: 212739 kWh
